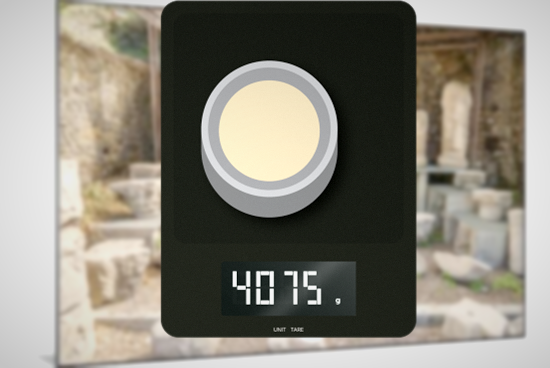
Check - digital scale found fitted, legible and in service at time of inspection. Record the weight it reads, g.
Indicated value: 4075 g
